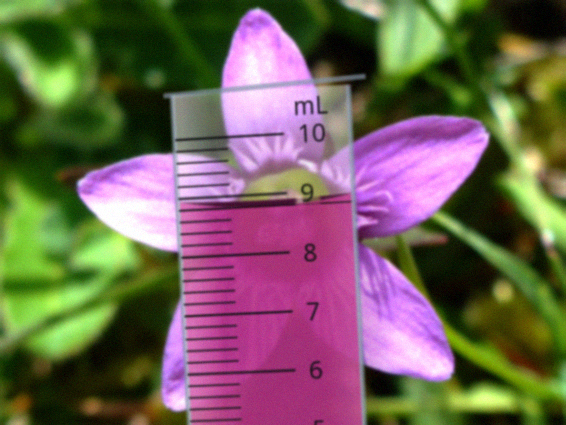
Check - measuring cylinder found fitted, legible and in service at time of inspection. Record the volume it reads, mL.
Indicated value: 8.8 mL
